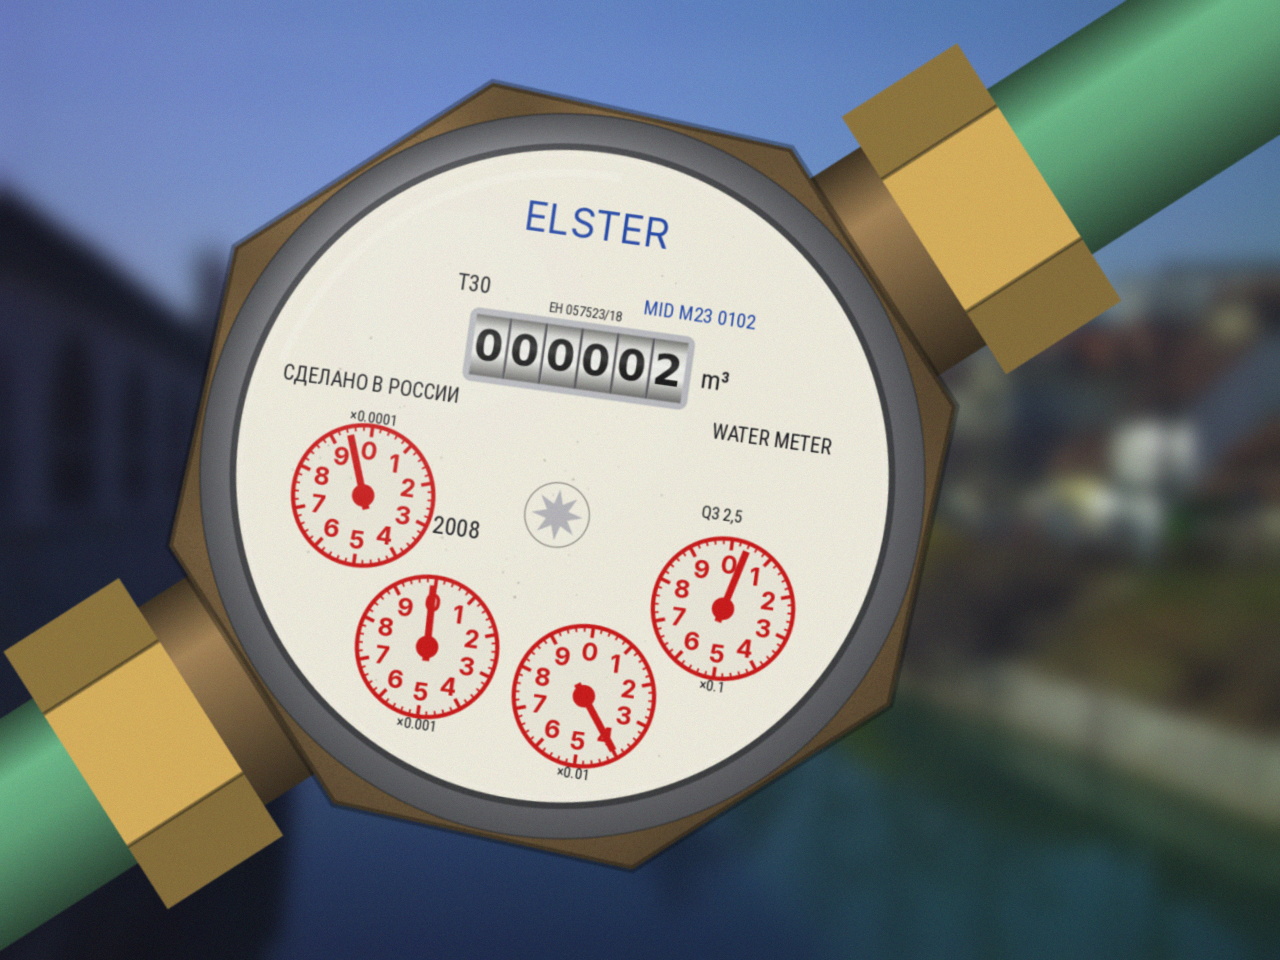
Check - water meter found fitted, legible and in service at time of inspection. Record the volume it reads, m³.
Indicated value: 2.0399 m³
